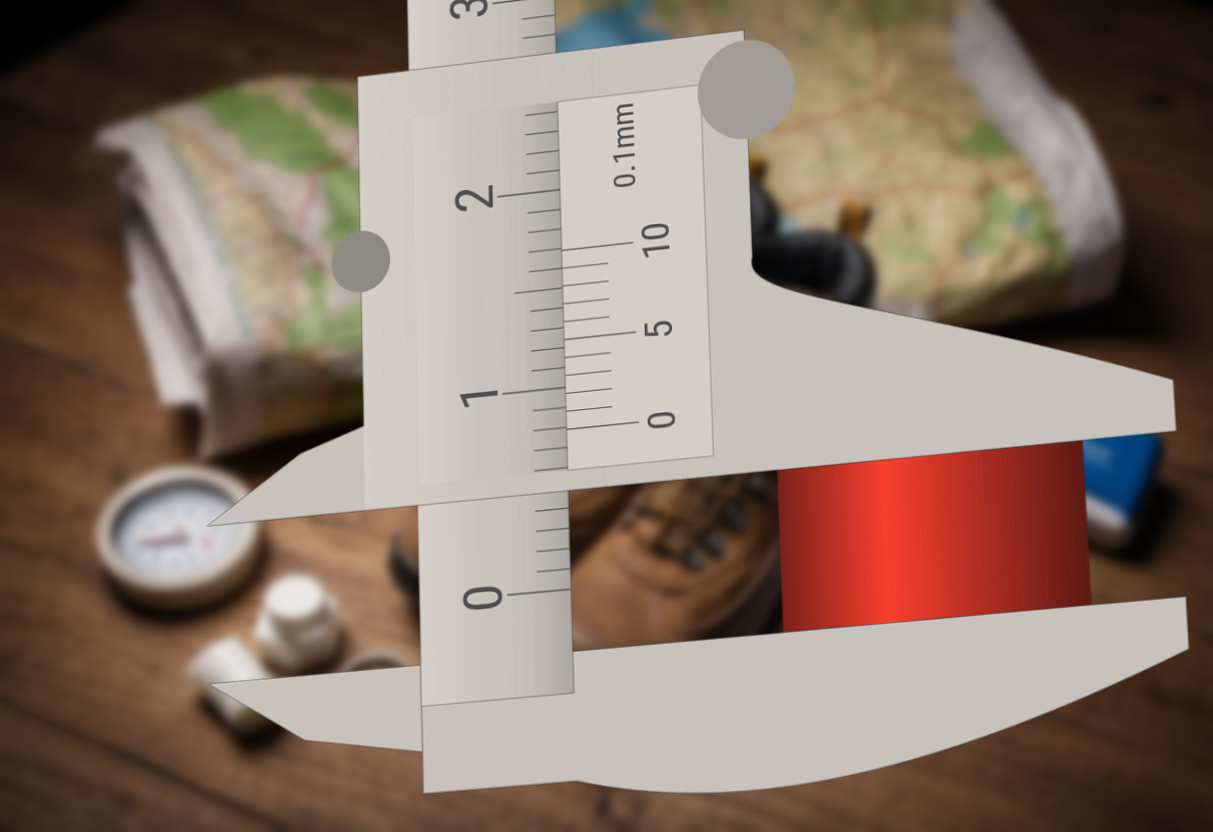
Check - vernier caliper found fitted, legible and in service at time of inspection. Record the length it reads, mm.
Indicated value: 7.9 mm
